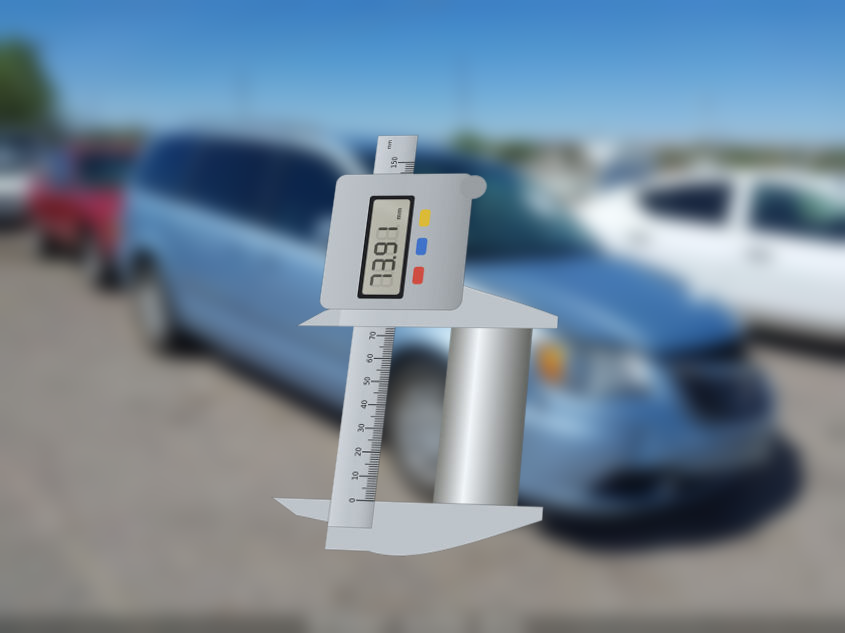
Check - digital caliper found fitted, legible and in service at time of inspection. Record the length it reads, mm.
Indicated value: 73.91 mm
